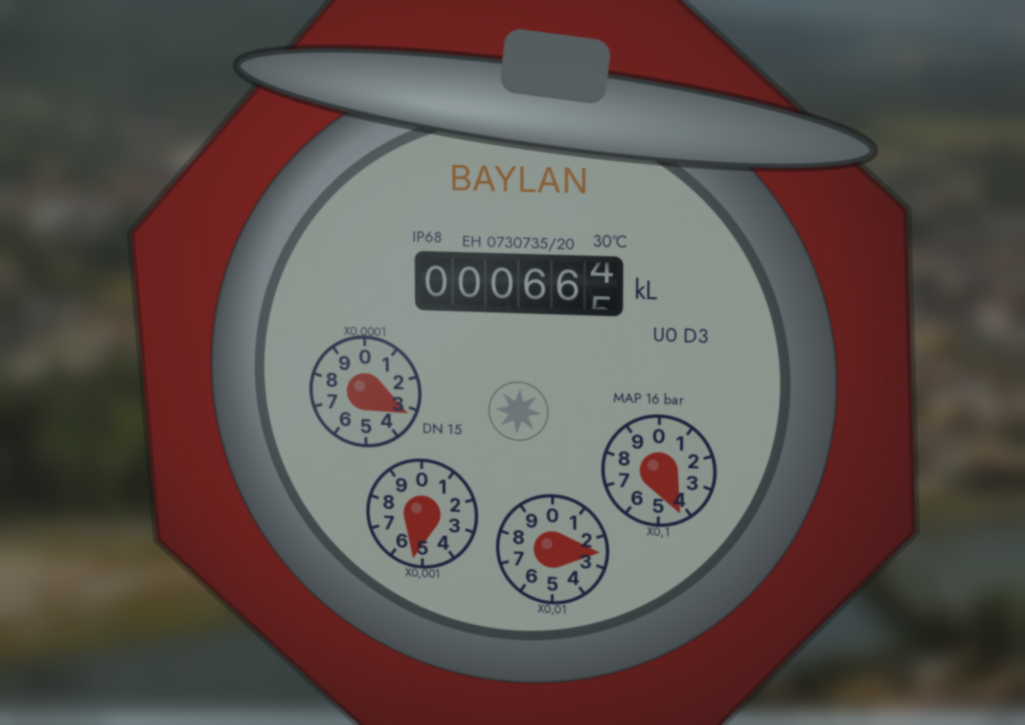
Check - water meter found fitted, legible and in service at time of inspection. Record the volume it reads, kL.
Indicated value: 664.4253 kL
